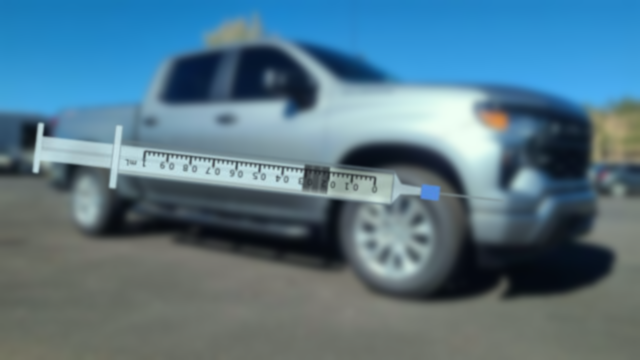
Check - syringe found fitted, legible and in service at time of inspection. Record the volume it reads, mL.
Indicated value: 0.2 mL
